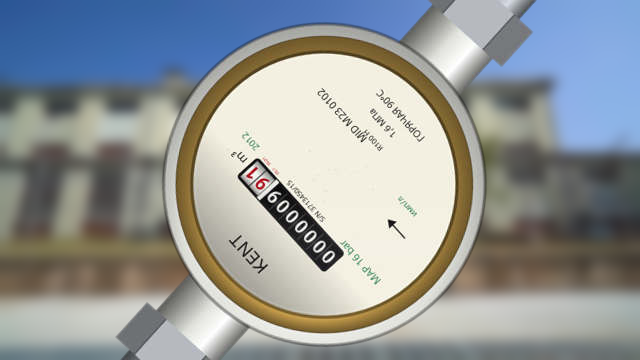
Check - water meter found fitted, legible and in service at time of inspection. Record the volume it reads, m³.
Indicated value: 9.91 m³
